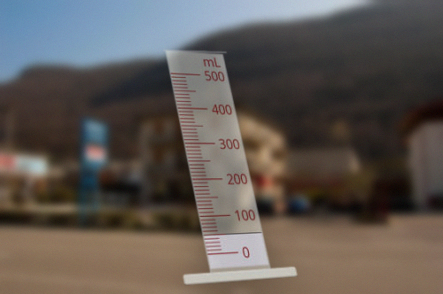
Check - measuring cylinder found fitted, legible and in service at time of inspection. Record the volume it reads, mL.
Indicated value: 50 mL
